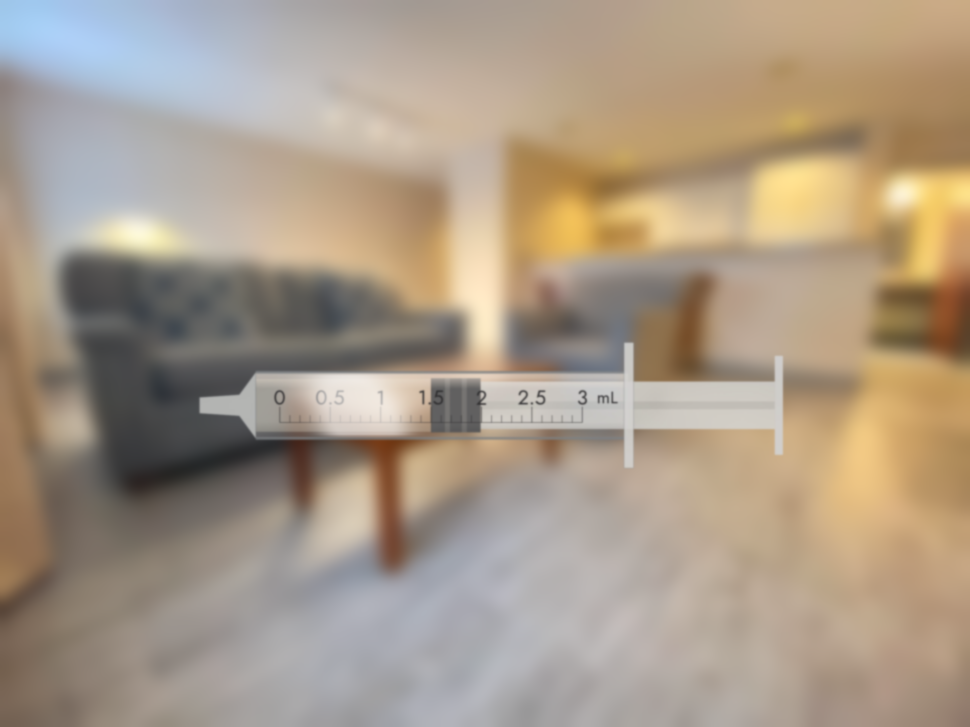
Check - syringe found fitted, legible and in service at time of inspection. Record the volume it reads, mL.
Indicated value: 1.5 mL
